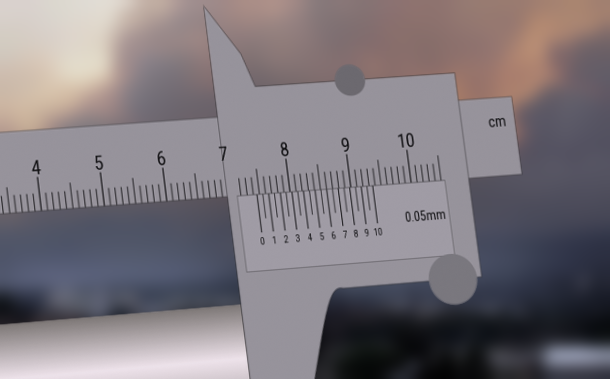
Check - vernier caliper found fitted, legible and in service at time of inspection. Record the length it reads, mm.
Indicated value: 74.6 mm
